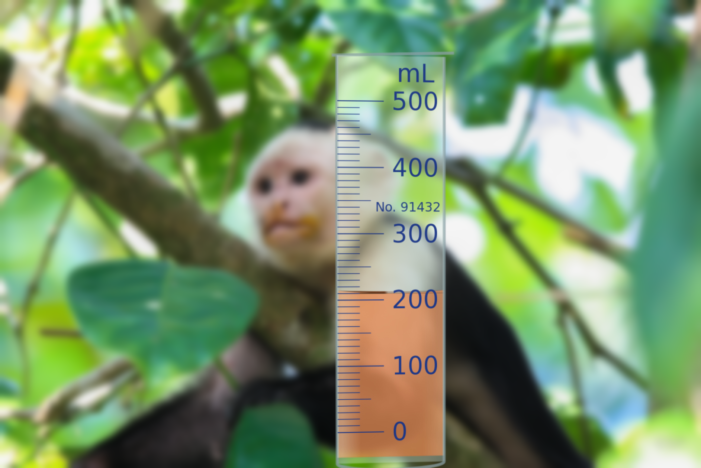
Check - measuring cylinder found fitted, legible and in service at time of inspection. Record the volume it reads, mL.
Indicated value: 210 mL
